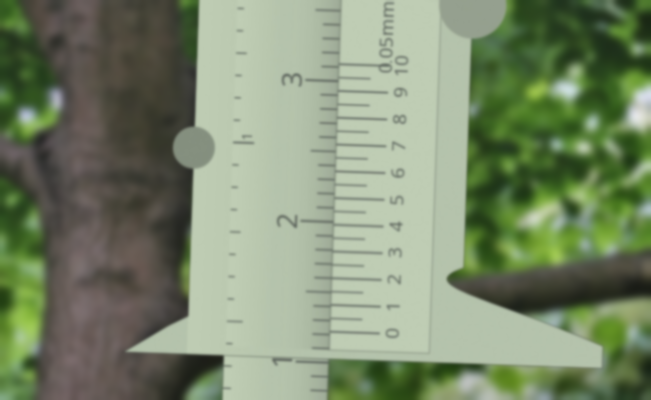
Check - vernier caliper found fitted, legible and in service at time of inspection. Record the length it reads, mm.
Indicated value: 12.2 mm
